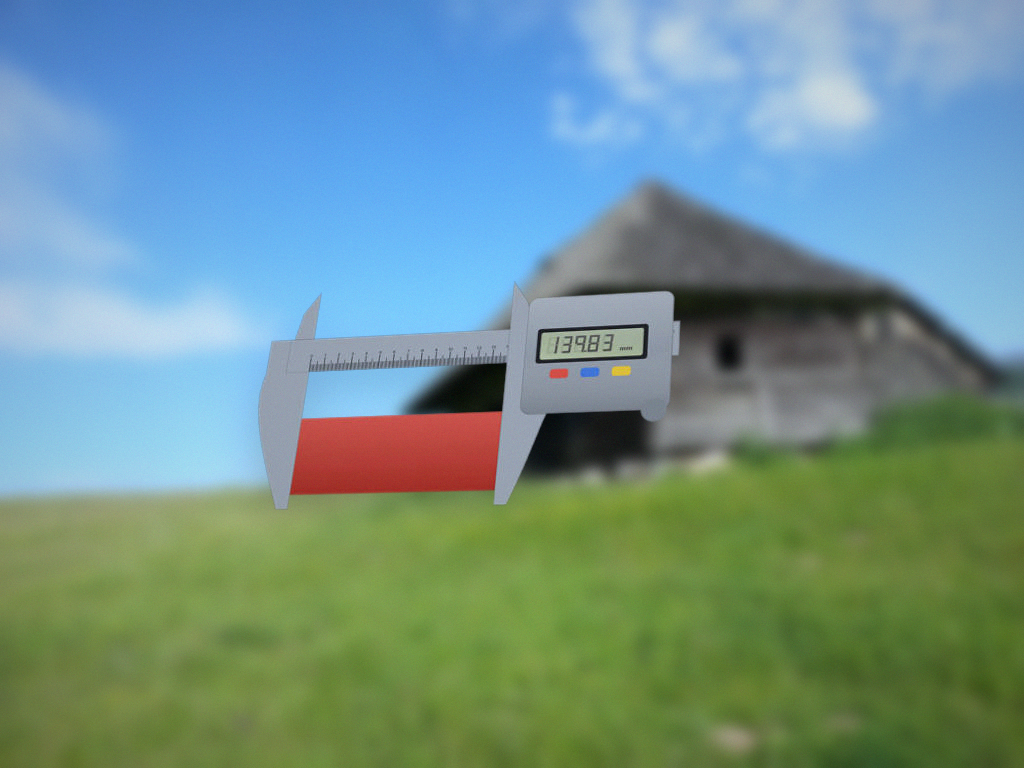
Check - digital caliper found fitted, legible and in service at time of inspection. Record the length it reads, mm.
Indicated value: 139.83 mm
